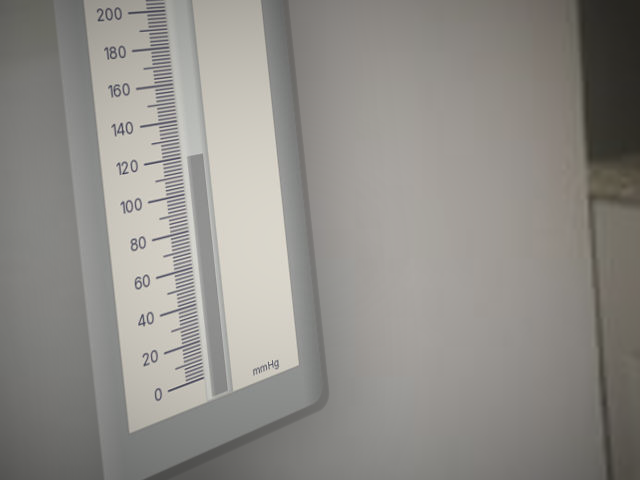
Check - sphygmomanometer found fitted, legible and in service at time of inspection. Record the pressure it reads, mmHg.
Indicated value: 120 mmHg
